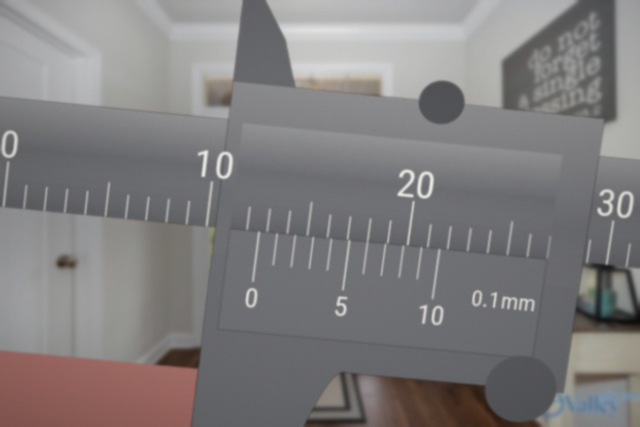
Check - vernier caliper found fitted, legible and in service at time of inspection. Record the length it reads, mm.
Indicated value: 12.6 mm
